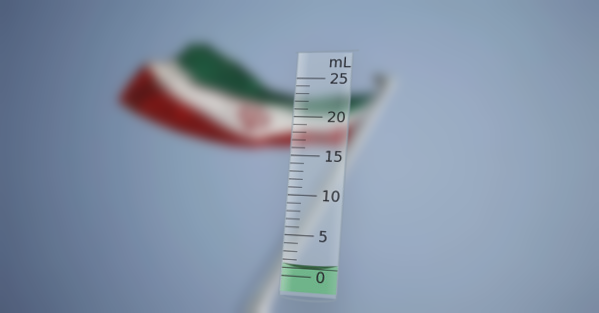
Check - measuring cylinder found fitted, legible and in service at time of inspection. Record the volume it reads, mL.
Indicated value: 1 mL
